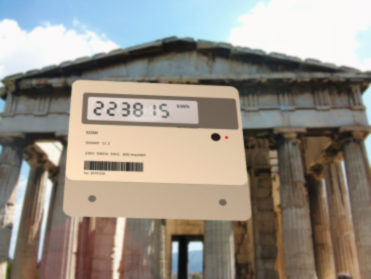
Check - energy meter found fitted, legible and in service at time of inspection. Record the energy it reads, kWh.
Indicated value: 223815 kWh
